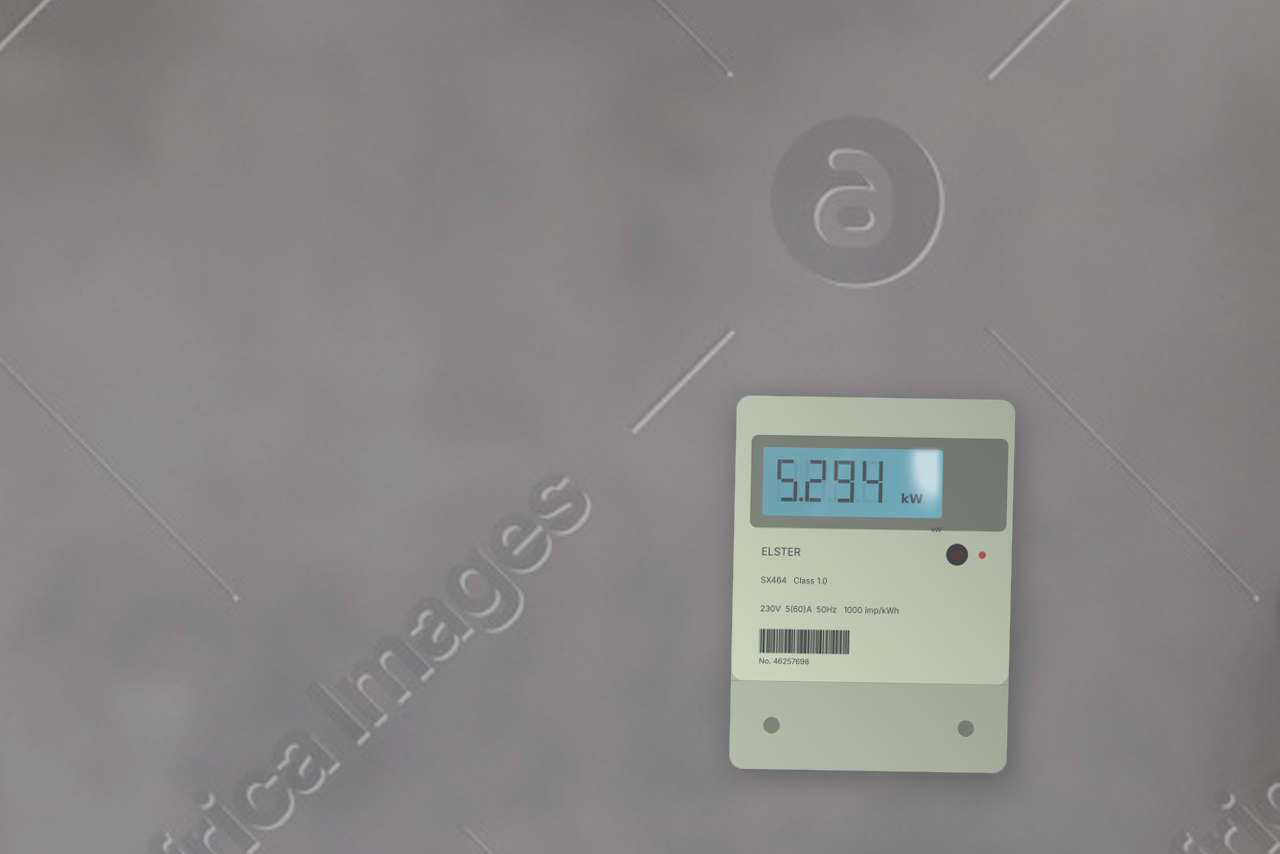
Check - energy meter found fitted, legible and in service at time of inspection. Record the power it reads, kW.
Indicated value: 5.294 kW
